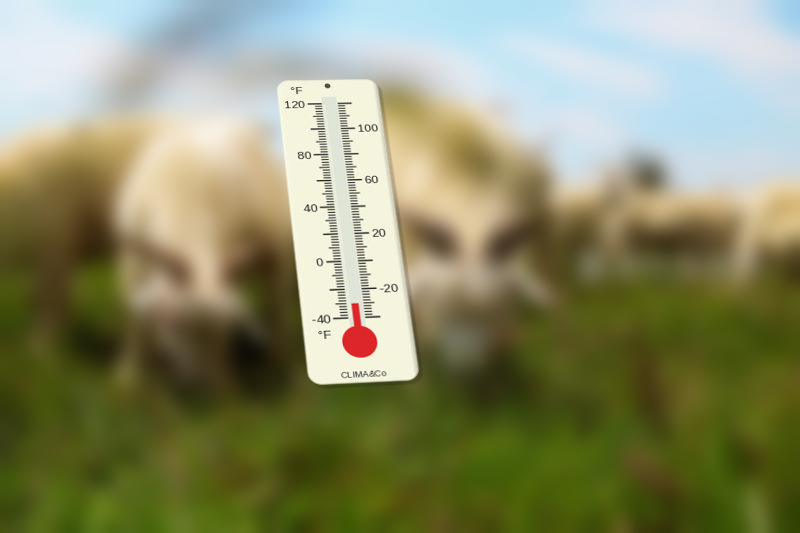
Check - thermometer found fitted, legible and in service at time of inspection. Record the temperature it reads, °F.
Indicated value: -30 °F
